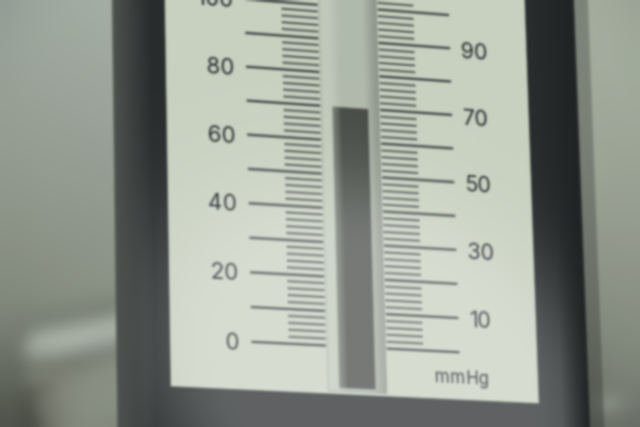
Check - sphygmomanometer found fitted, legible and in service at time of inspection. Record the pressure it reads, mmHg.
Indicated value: 70 mmHg
